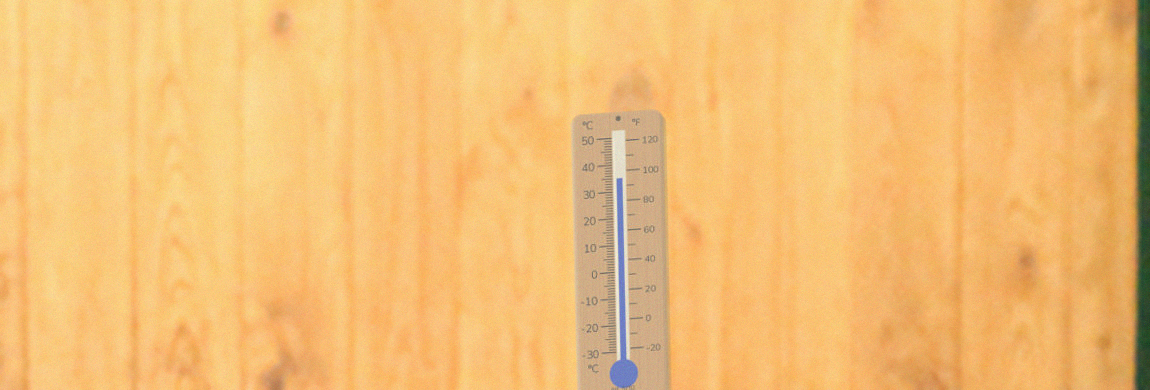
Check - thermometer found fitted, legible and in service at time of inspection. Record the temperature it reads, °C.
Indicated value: 35 °C
